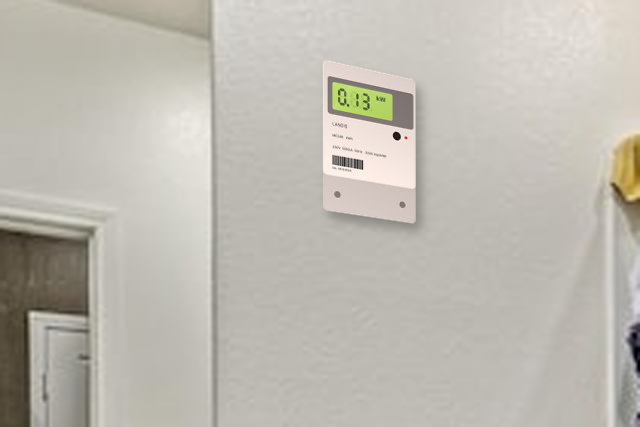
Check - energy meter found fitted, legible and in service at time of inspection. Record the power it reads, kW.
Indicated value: 0.13 kW
